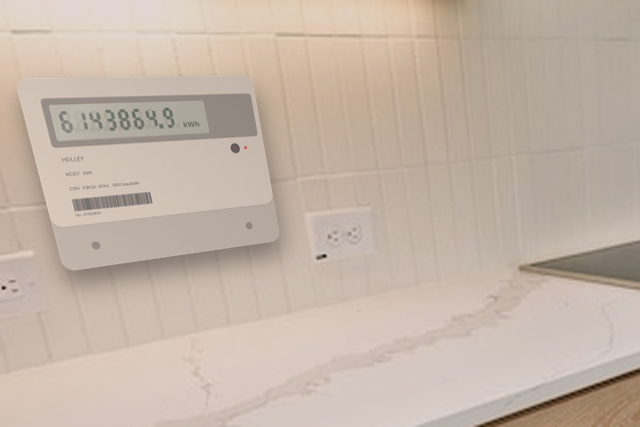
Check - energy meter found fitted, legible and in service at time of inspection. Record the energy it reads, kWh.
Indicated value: 6143864.9 kWh
